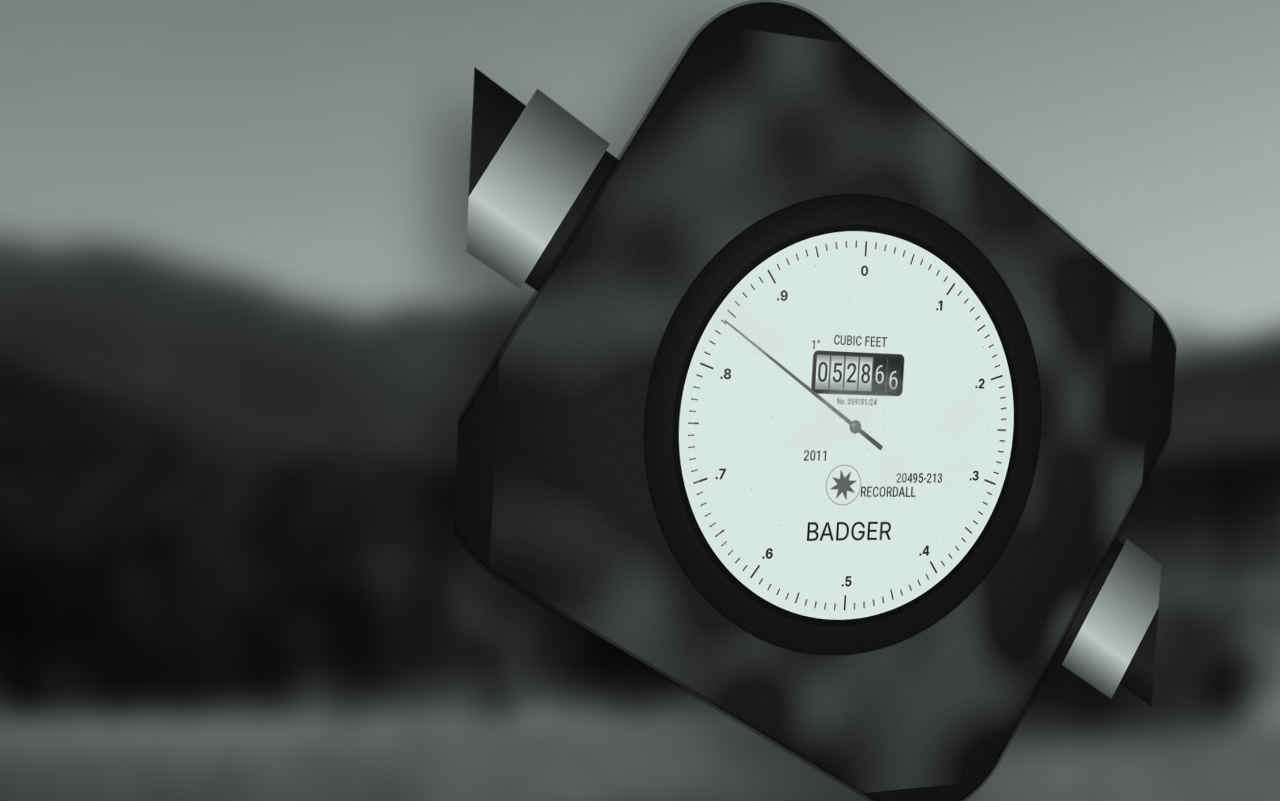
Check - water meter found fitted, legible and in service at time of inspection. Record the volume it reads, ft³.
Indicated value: 52865.84 ft³
